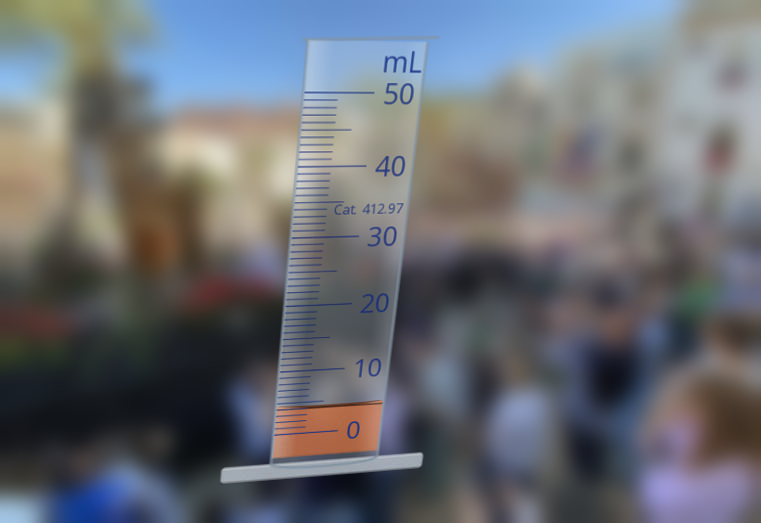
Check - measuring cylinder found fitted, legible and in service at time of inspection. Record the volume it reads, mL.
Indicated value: 4 mL
